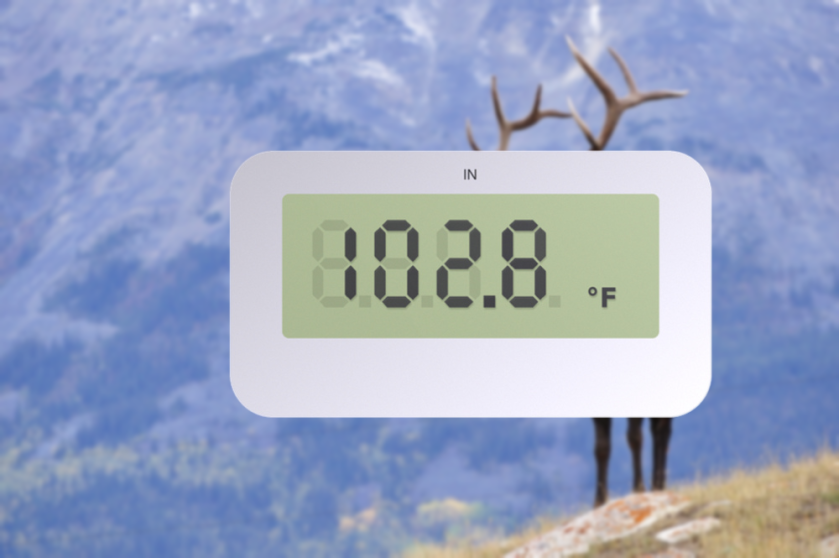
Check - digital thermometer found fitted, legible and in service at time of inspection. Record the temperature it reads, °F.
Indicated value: 102.8 °F
